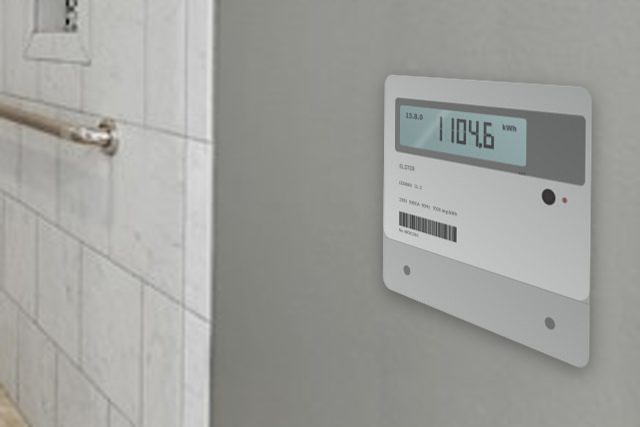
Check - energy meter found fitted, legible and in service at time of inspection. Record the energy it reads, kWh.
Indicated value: 1104.6 kWh
